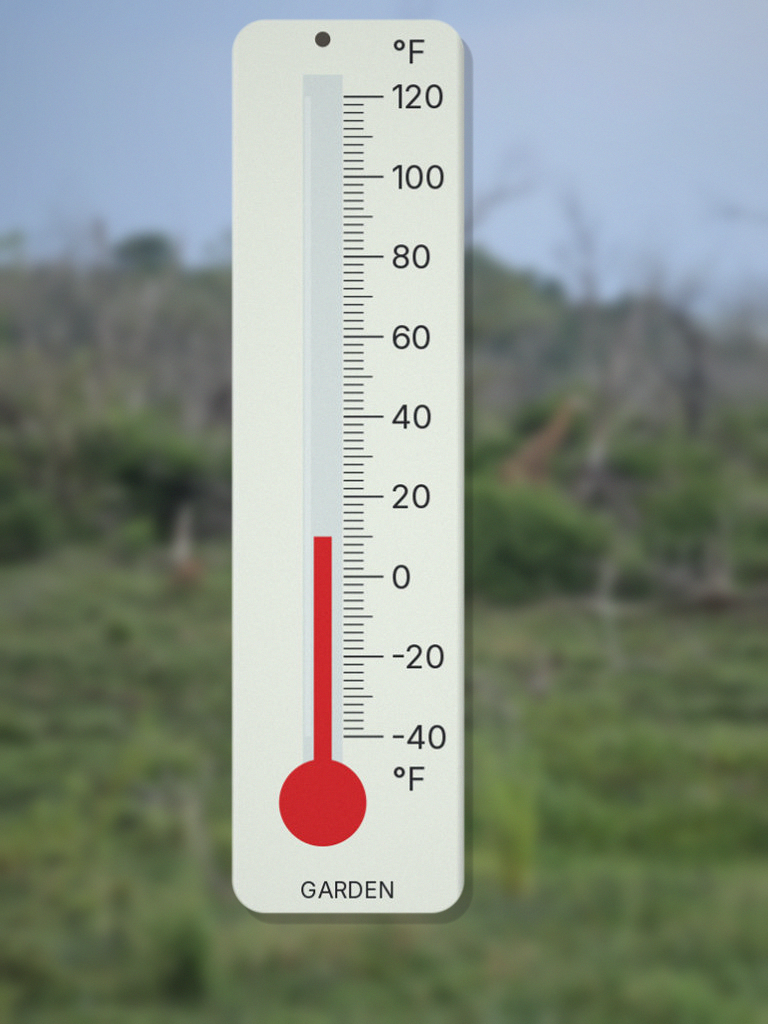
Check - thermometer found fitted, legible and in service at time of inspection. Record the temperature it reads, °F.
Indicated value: 10 °F
